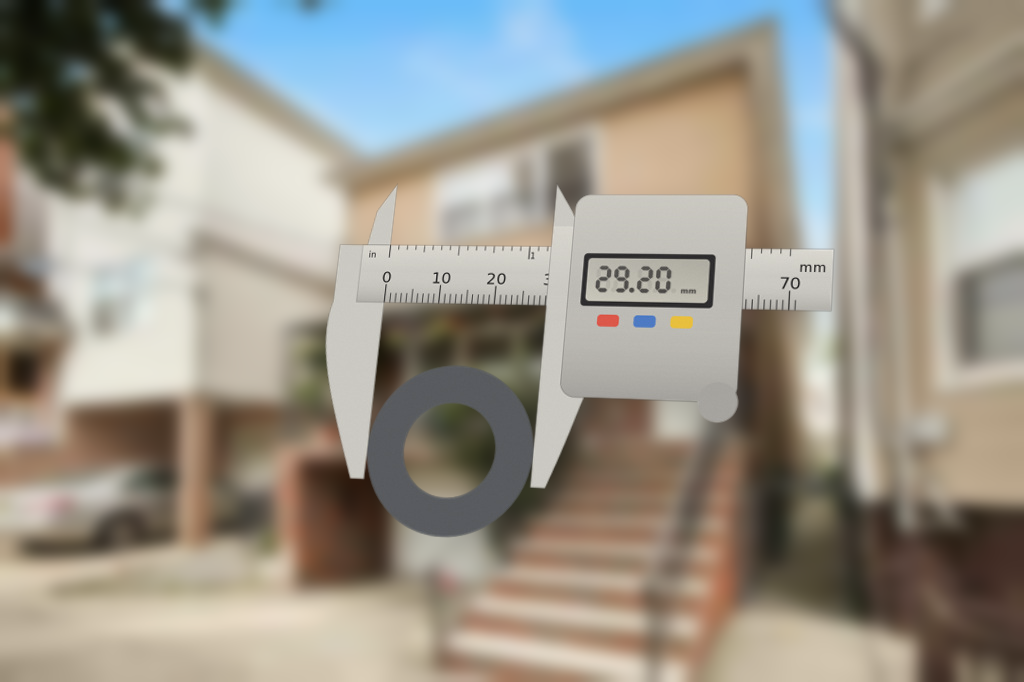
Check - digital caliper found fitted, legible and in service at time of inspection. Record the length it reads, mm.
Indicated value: 29.20 mm
